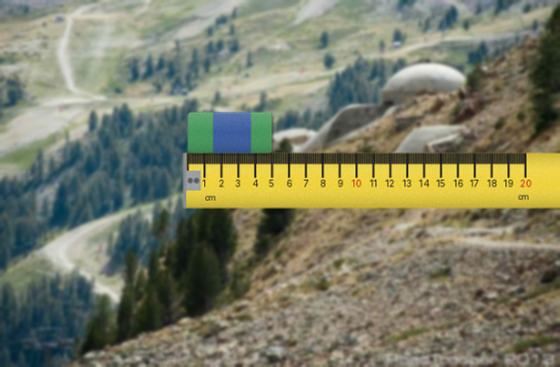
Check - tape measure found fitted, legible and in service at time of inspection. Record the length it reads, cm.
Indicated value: 5 cm
